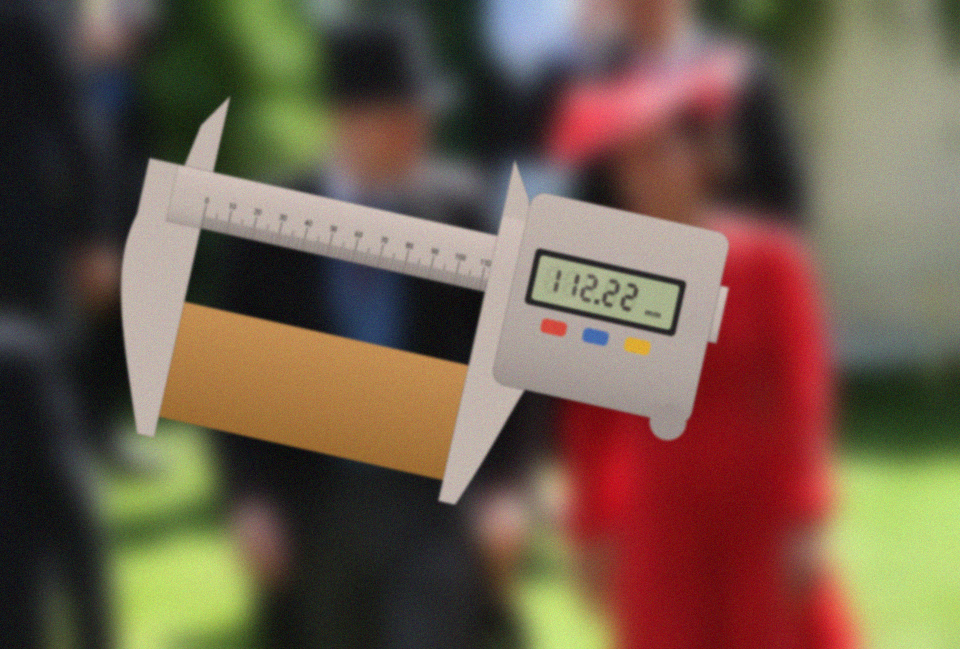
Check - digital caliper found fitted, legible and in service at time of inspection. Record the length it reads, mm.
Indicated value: 112.22 mm
